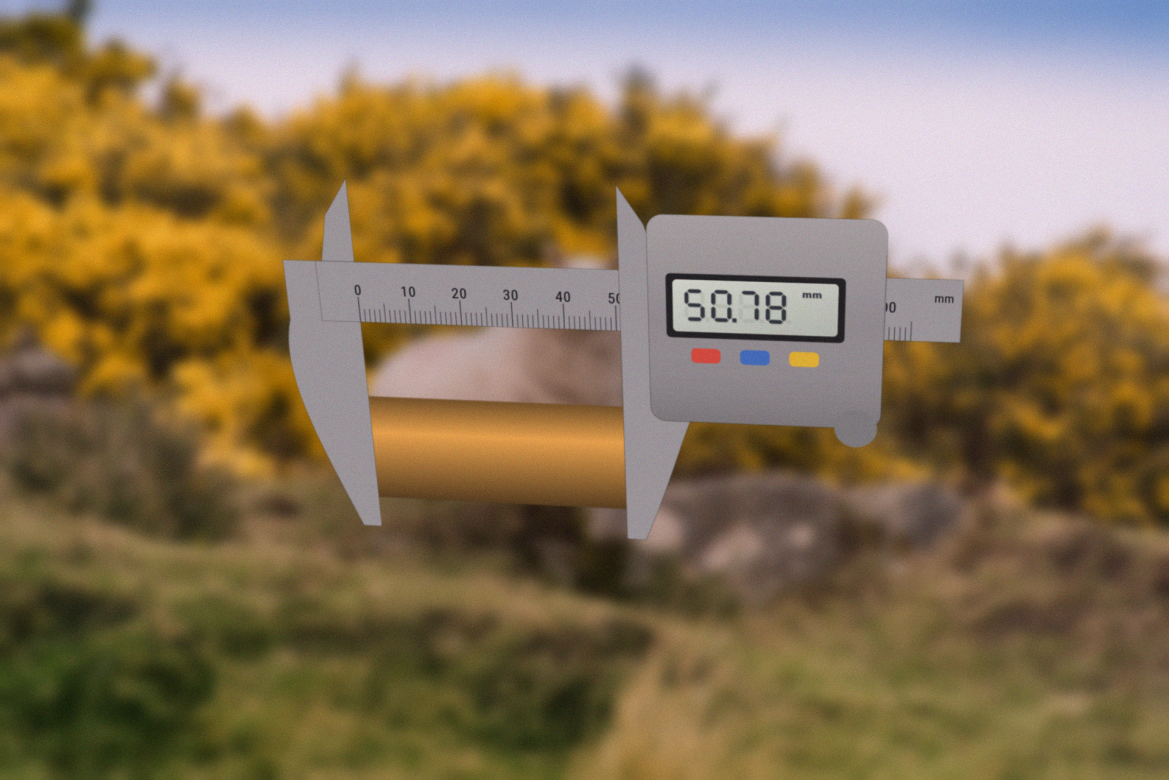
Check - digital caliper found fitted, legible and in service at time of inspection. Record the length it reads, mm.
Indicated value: 50.78 mm
